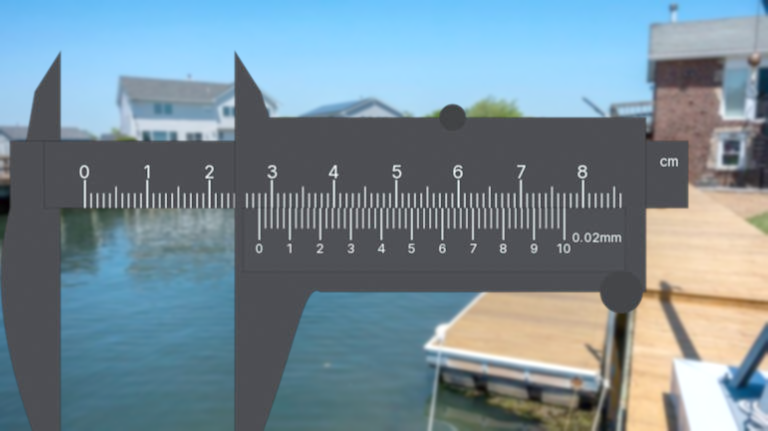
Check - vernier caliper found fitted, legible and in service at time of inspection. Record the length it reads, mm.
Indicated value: 28.0 mm
